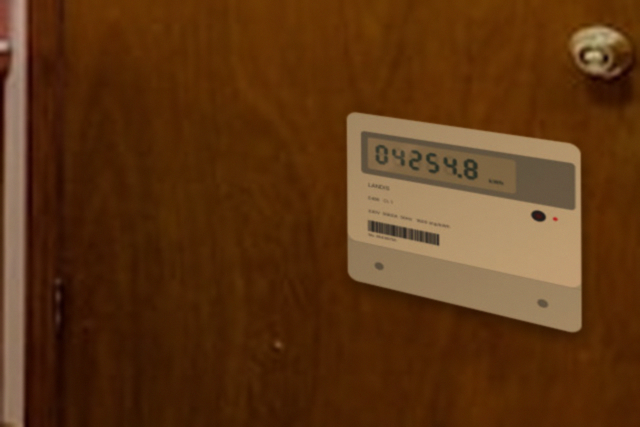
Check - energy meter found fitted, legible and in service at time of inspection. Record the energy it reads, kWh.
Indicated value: 4254.8 kWh
